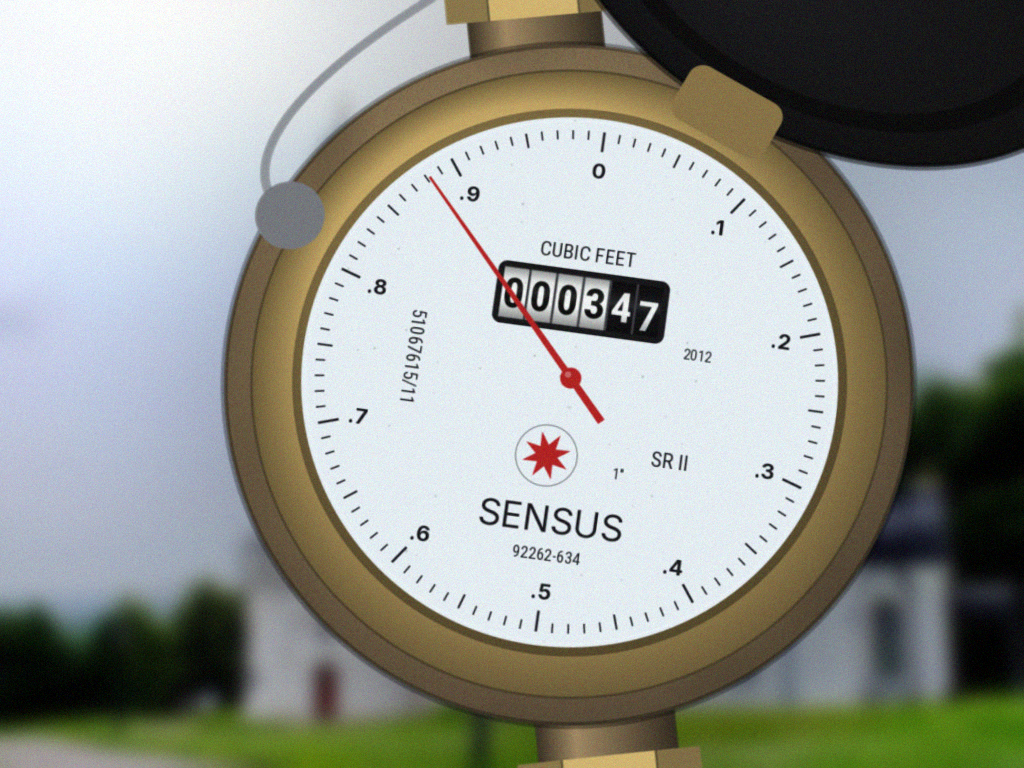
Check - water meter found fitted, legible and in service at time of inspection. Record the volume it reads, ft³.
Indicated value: 346.88 ft³
